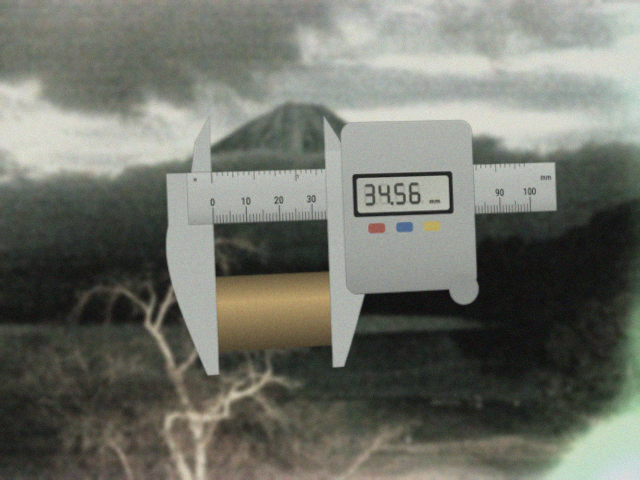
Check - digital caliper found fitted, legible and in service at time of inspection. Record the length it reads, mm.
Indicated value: 34.56 mm
